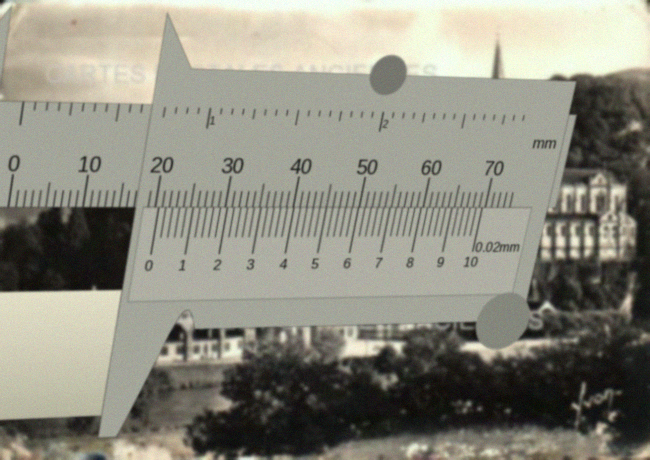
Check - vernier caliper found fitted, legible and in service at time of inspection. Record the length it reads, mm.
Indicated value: 20.5 mm
